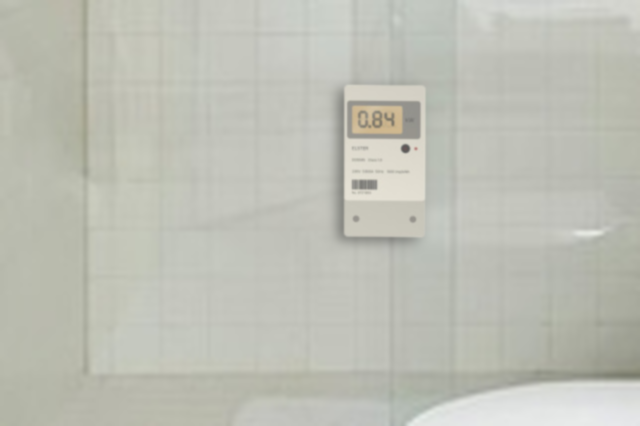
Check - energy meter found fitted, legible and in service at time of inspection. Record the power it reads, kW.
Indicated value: 0.84 kW
